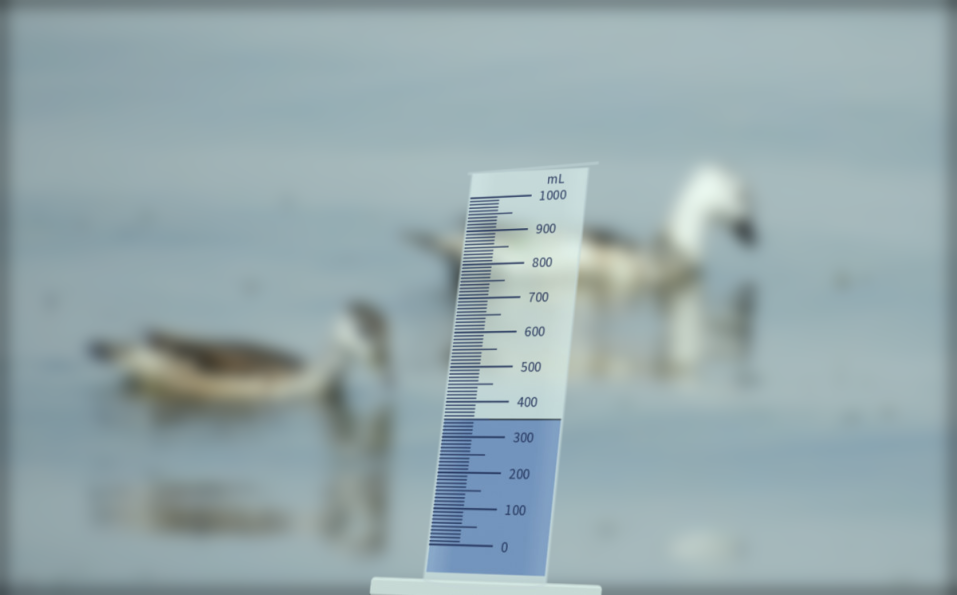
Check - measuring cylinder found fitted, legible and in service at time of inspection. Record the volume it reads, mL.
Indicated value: 350 mL
